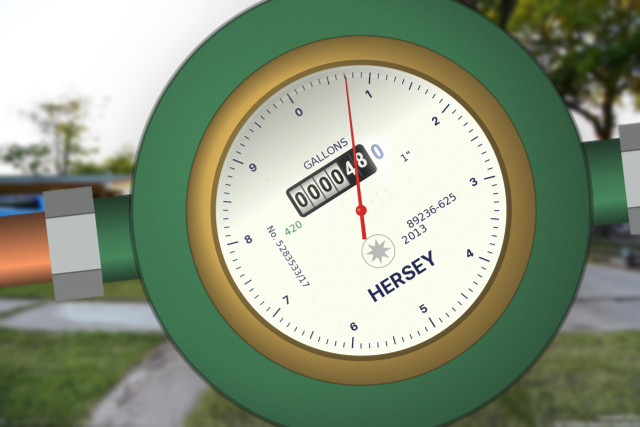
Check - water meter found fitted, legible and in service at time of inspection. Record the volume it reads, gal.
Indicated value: 480.7 gal
